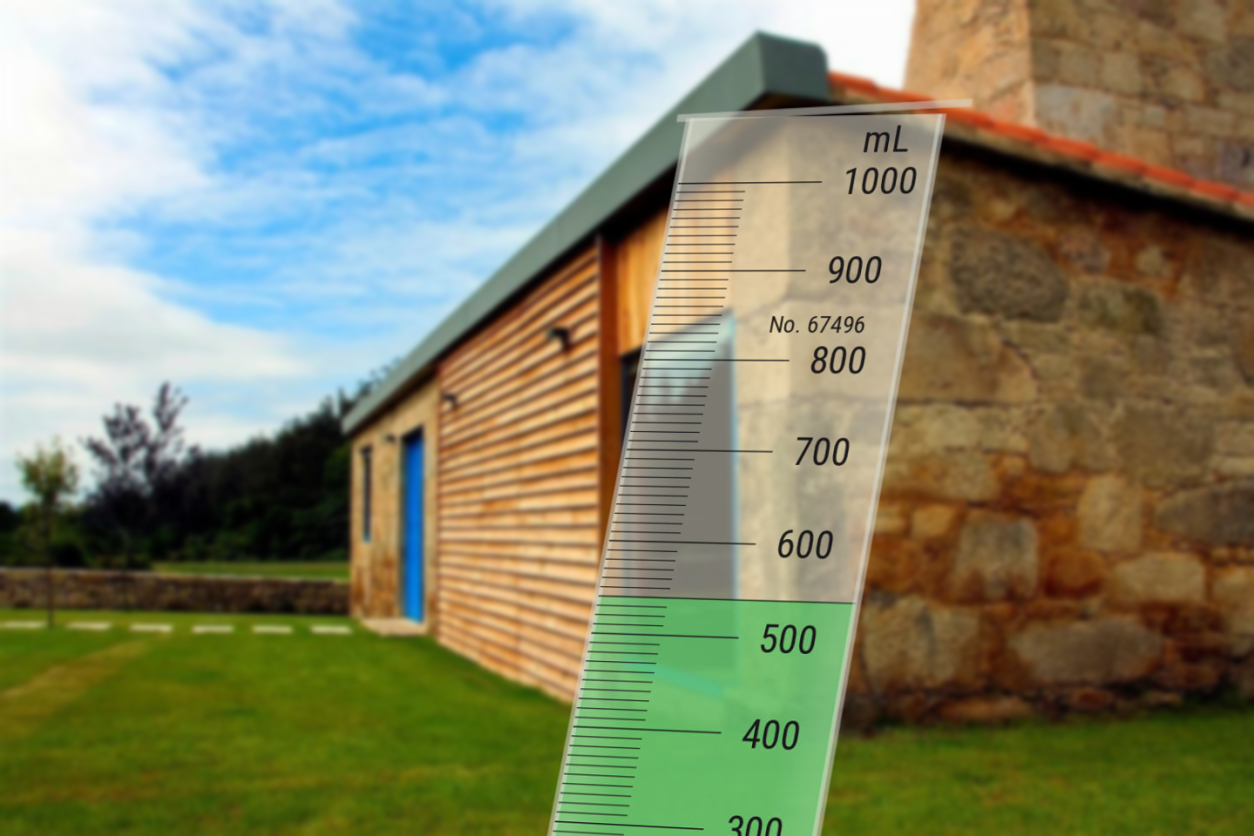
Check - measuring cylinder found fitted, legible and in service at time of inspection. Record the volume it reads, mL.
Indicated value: 540 mL
